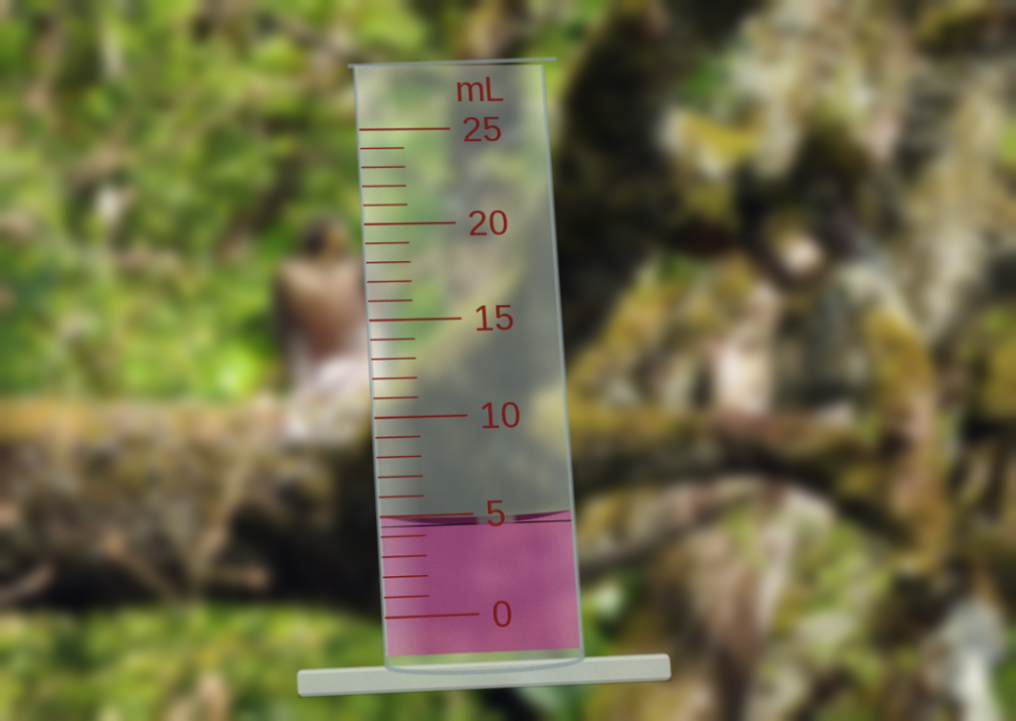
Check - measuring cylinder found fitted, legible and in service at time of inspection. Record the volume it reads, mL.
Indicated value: 4.5 mL
